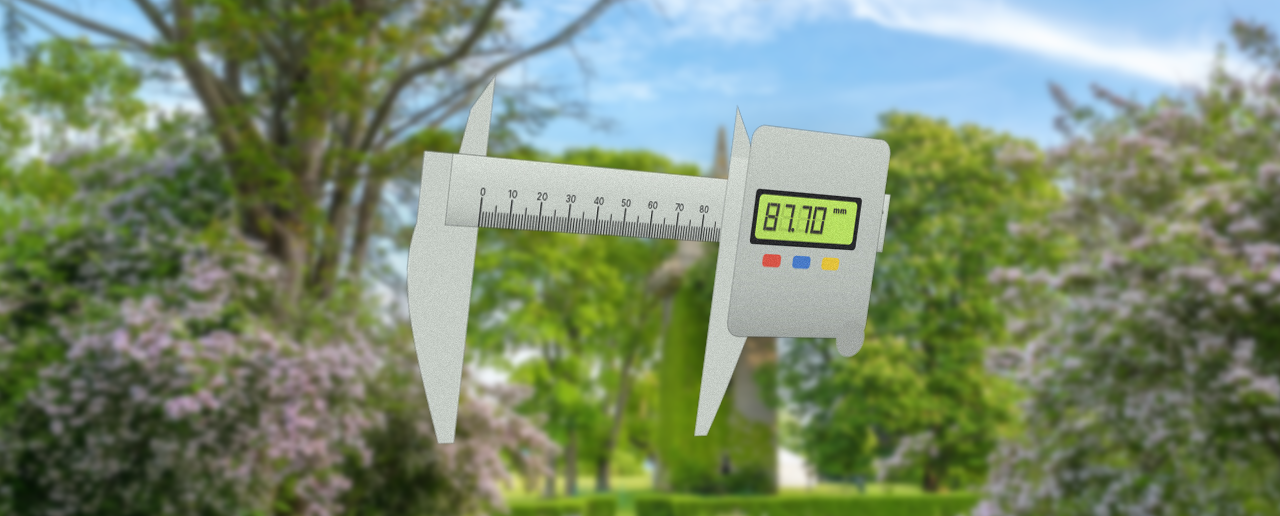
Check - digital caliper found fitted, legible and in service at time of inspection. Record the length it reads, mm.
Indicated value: 87.70 mm
